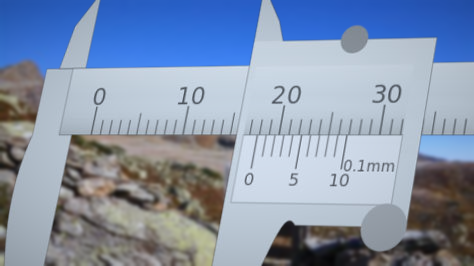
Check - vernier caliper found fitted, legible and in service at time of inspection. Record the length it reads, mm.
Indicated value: 17.8 mm
